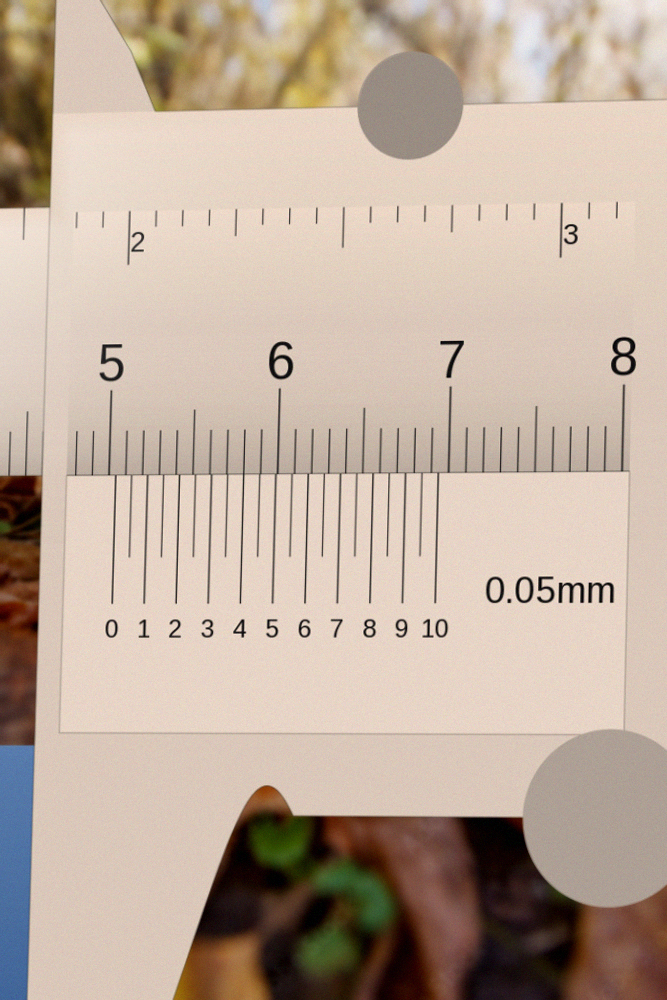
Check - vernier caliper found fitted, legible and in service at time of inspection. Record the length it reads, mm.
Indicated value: 50.4 mm
